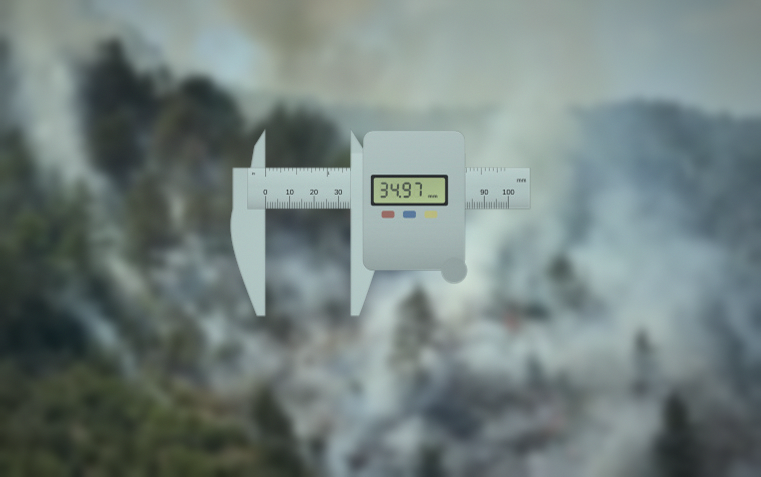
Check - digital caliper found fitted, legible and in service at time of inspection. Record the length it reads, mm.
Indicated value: 34.97 mm
